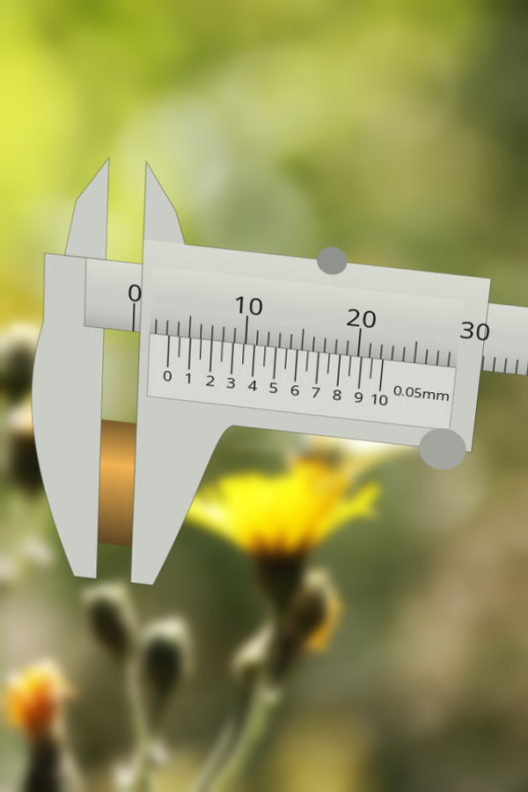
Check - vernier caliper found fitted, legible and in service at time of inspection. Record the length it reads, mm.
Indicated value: 3.2 mm
